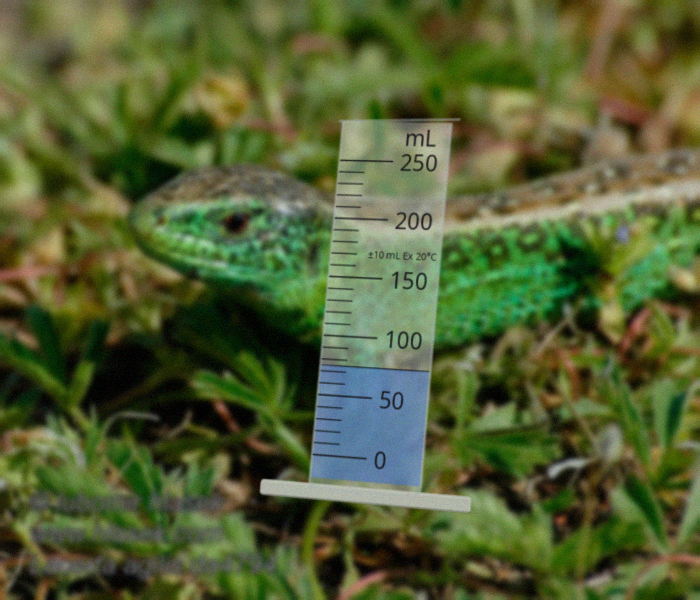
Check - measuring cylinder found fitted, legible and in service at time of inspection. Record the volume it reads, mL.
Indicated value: 75 mL
